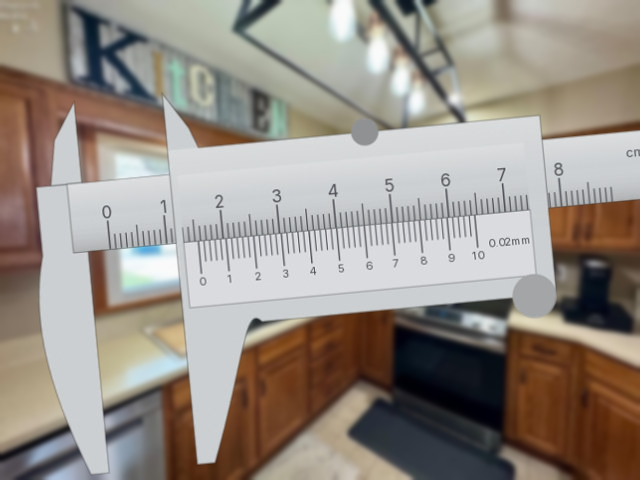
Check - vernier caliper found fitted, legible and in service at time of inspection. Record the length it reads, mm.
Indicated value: 15.6 mm
